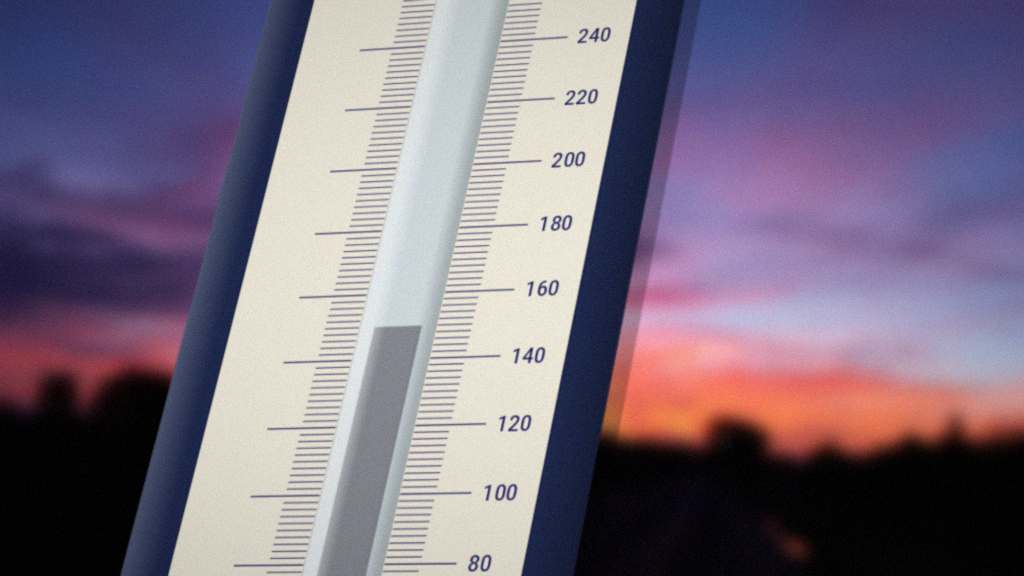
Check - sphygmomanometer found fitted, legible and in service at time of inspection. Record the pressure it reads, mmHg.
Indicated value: 150 mmHg
